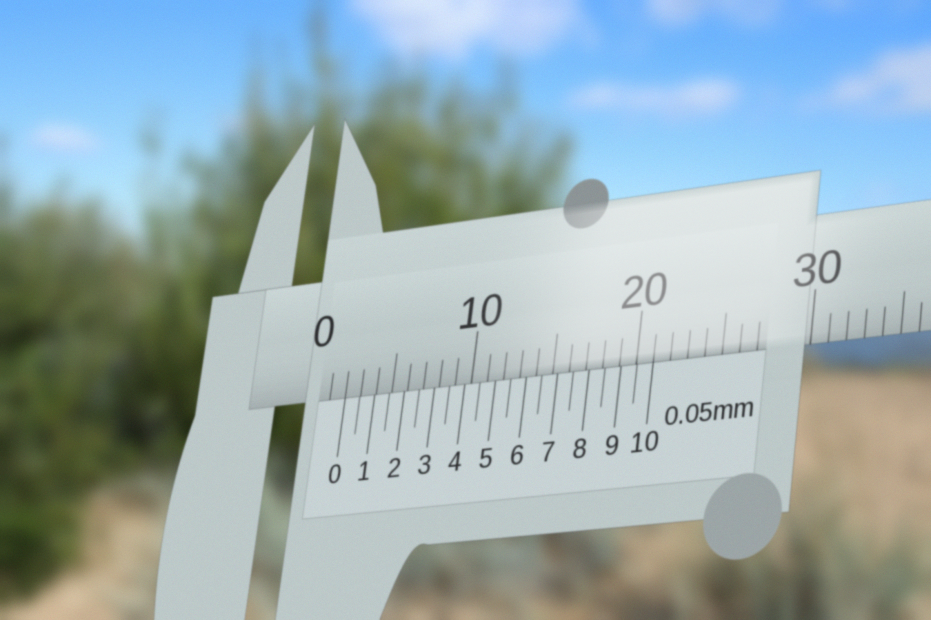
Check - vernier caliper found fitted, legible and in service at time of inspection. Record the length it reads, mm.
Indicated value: 2.0 mm
